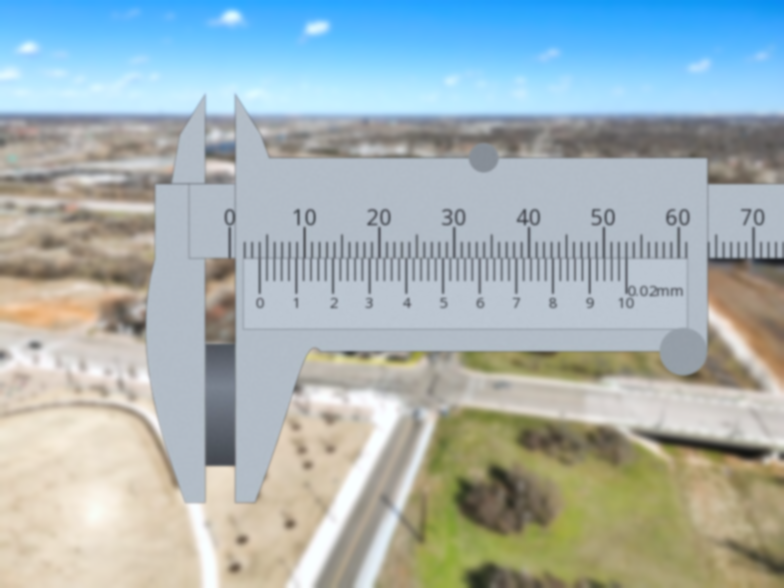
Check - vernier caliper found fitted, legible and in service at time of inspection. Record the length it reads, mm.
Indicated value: 4.0 mm
